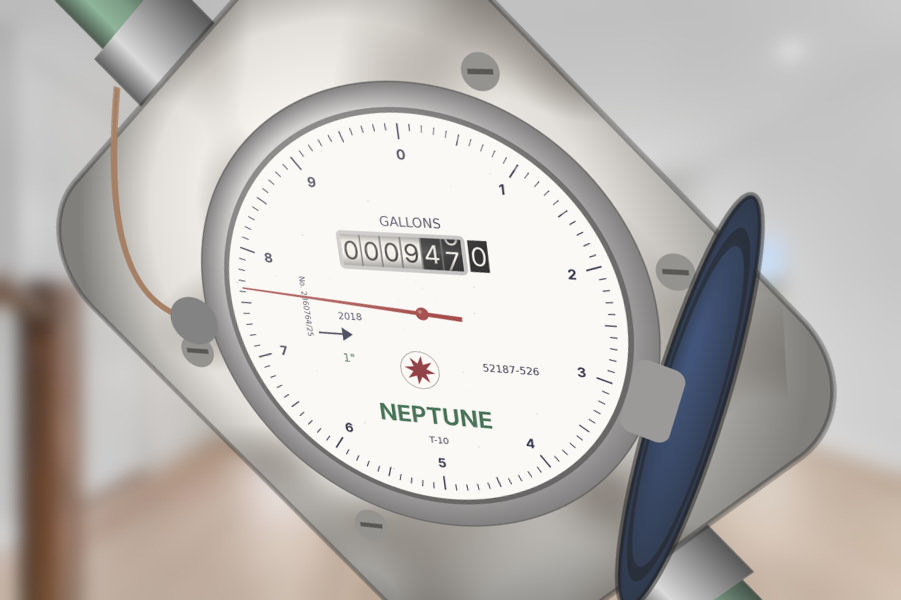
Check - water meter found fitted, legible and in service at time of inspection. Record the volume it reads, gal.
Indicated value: 9467.6 gal
